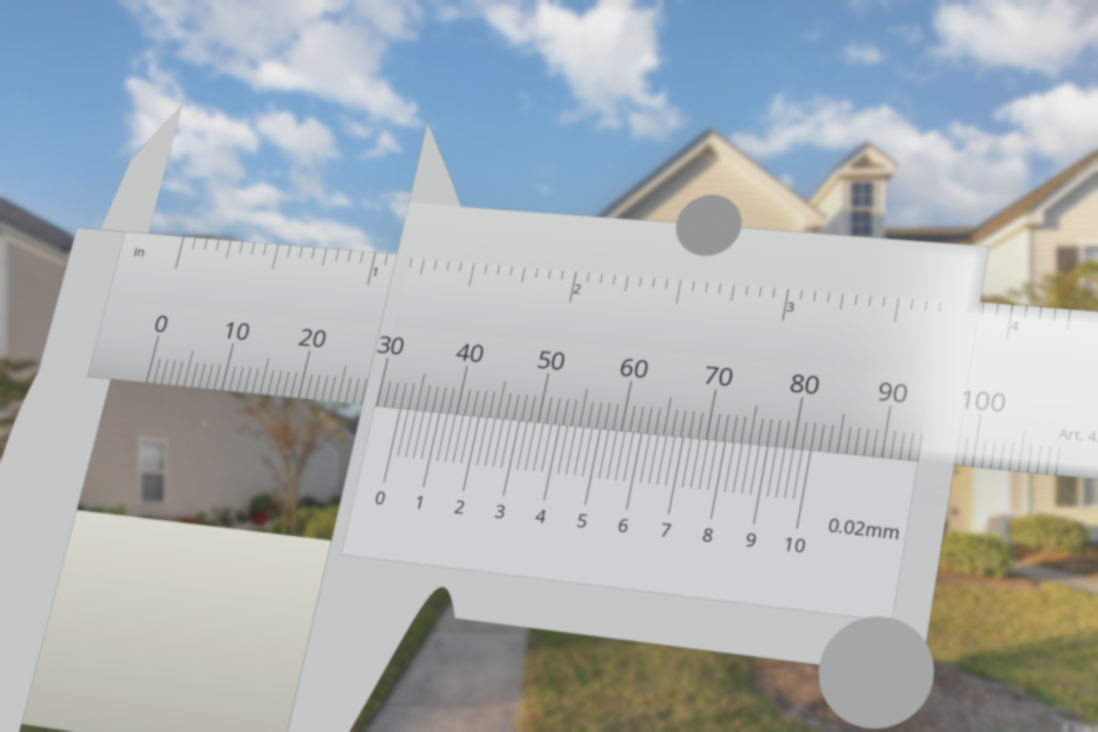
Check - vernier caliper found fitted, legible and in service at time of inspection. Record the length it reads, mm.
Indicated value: 33.0 mm
